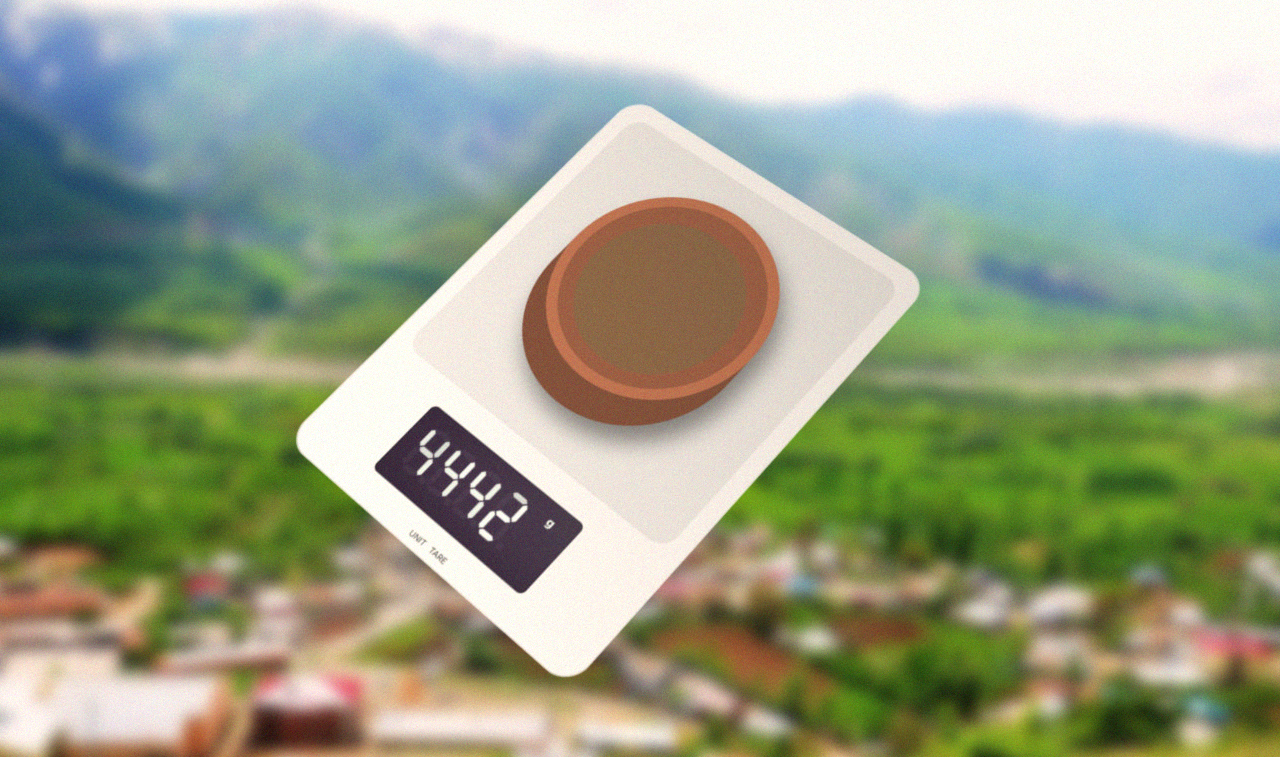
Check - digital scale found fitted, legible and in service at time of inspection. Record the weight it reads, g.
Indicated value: 4442 g
